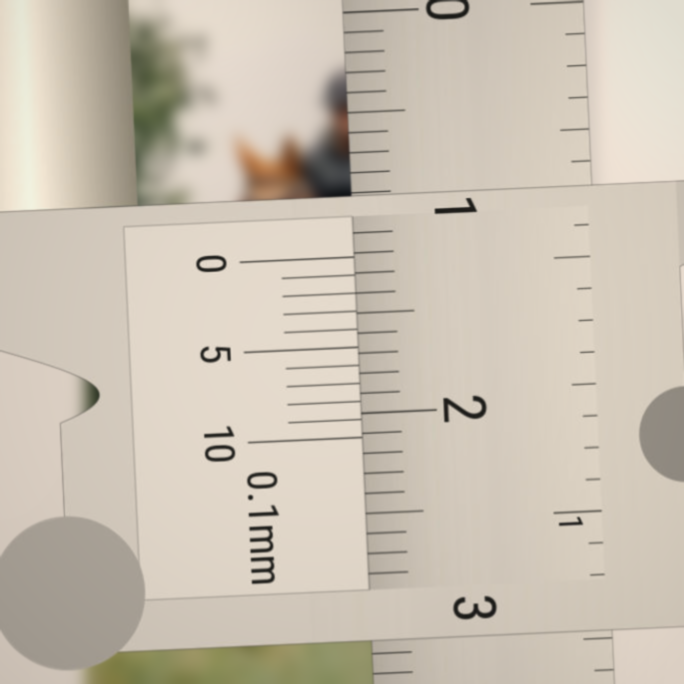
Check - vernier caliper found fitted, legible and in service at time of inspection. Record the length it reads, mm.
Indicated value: 12.2 mm
